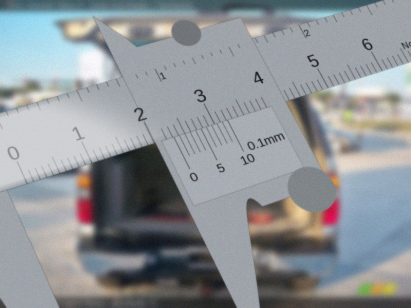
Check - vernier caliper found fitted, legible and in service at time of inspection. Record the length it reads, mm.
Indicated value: 23.2 mm
